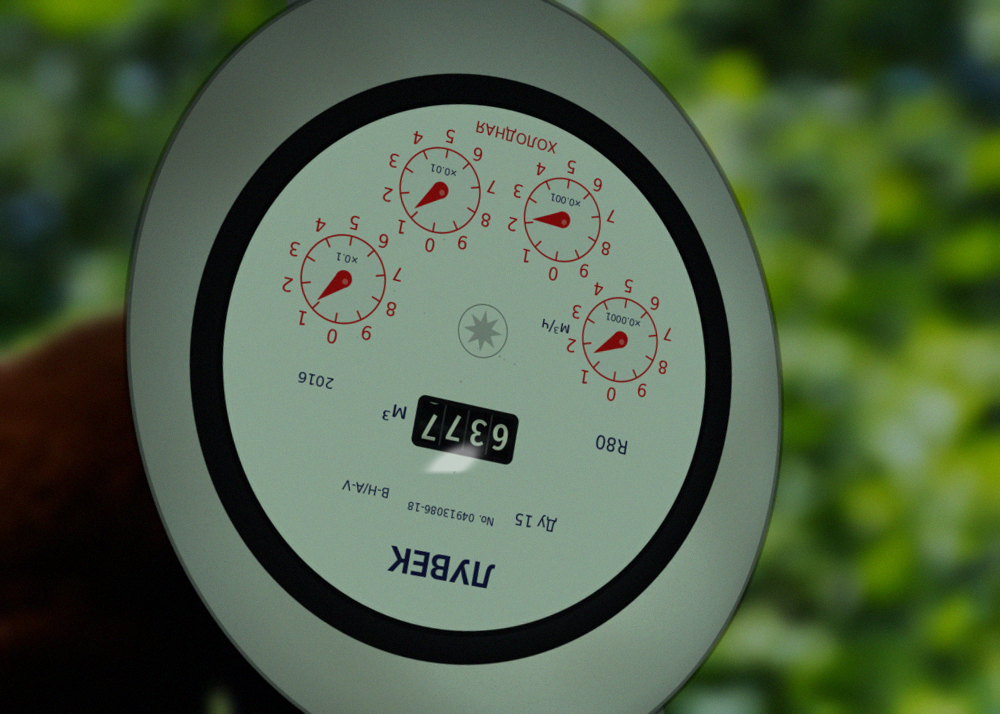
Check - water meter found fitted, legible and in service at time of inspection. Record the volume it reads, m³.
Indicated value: 6377.1121 m³
